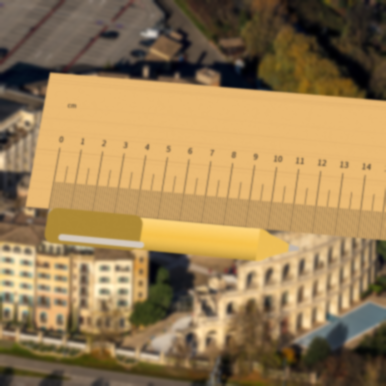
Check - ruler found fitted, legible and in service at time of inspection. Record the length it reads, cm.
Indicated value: 11.5 cm
